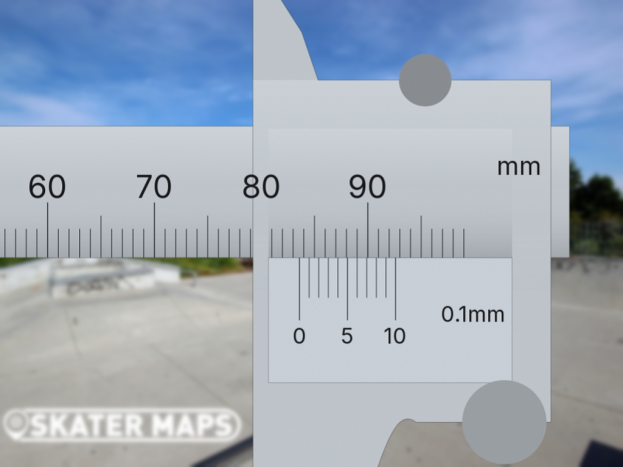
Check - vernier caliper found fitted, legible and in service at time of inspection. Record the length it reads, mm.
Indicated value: 83.6 mm
